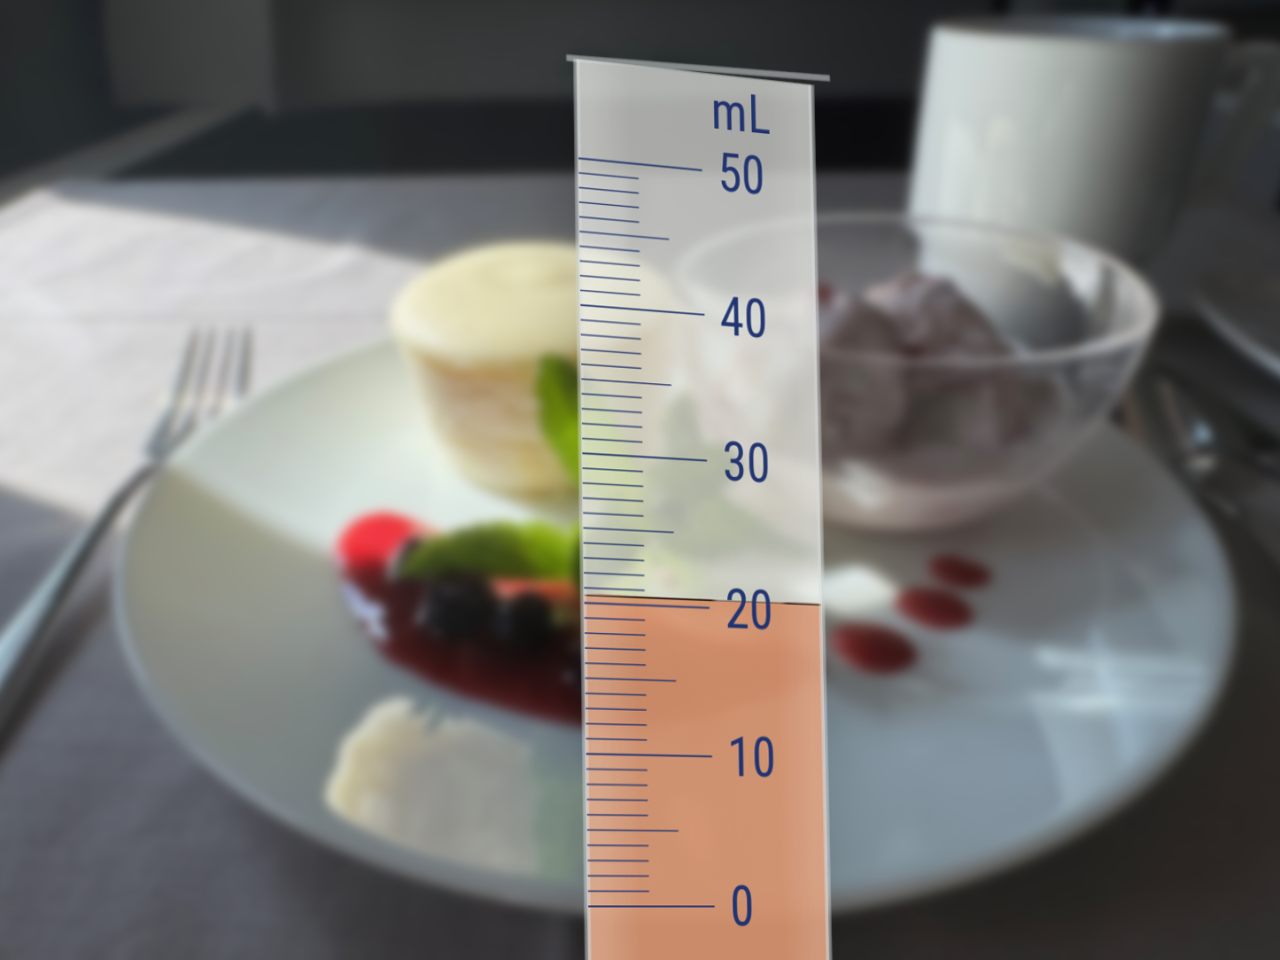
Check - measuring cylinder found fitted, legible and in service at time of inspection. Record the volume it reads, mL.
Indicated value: 20.5 mL
